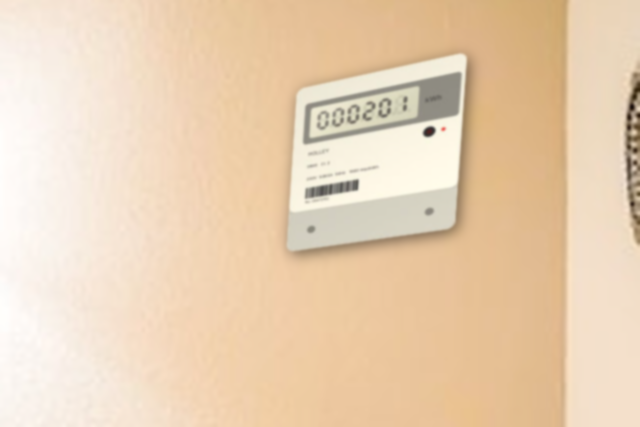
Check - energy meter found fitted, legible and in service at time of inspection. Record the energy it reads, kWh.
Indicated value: 201 kWh
